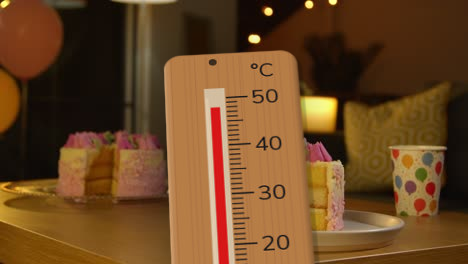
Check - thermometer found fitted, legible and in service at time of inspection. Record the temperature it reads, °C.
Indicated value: 48 °C
